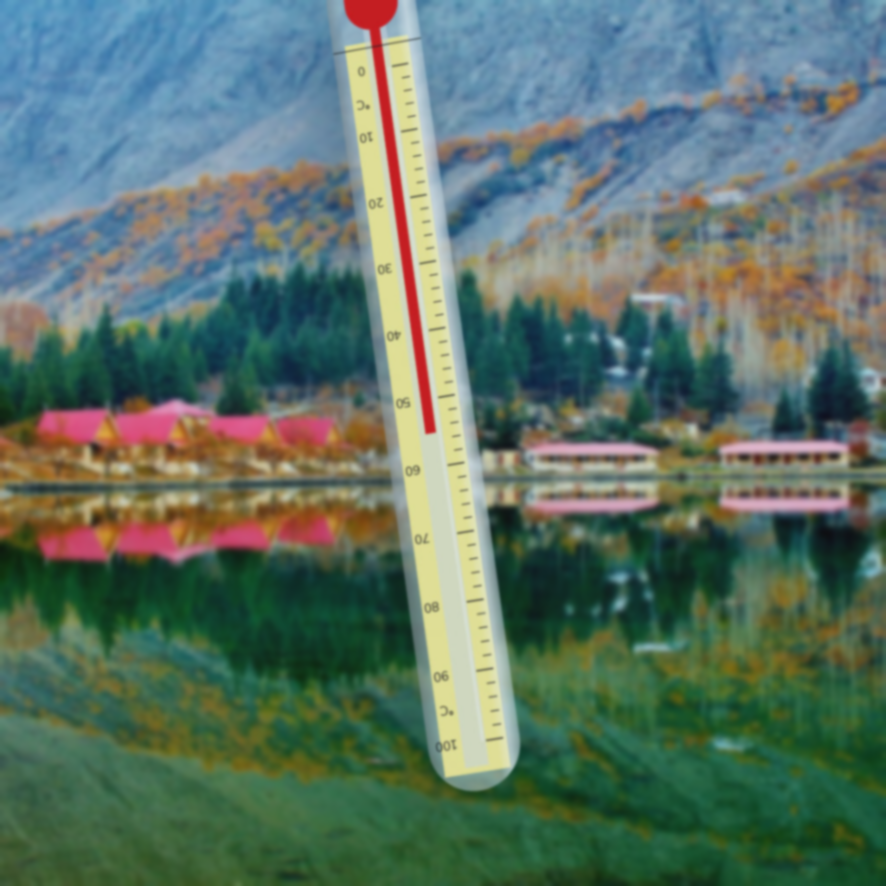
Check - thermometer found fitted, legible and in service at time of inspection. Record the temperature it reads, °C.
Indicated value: 55 °C
